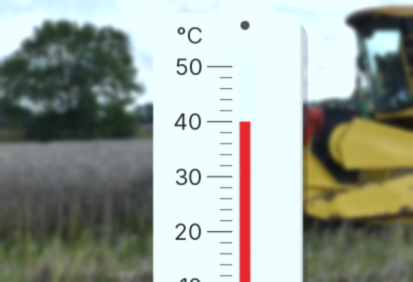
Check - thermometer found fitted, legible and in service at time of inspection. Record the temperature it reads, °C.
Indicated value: 40 °C
